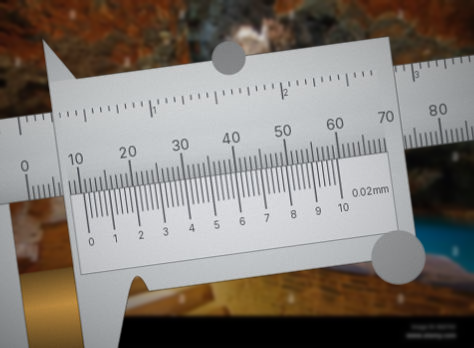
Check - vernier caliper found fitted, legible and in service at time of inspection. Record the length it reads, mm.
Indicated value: 10.5 mm
